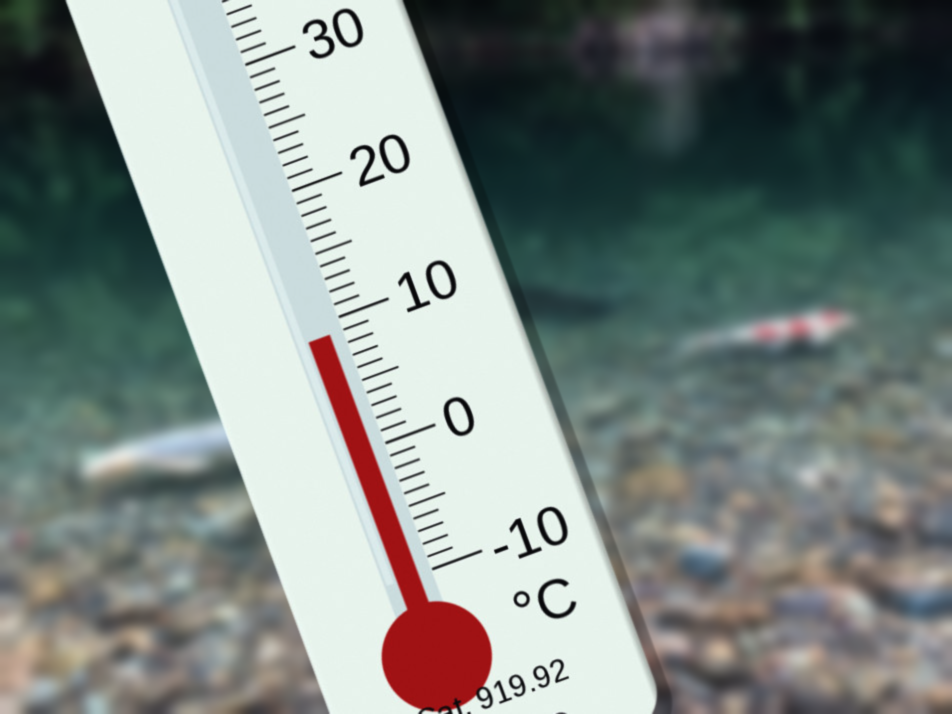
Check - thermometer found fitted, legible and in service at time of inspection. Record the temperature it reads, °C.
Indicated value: 9 °C
